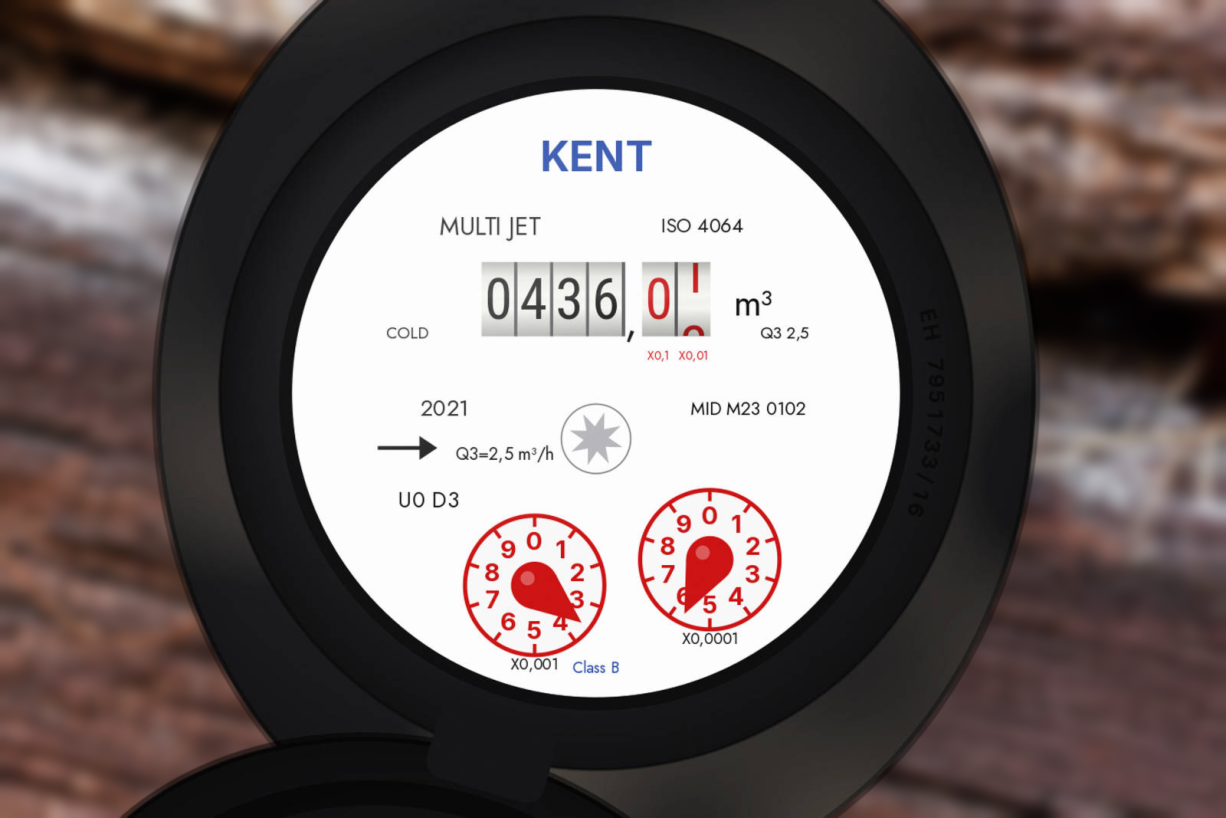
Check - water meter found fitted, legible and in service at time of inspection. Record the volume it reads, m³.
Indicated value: 436.0135 m³
